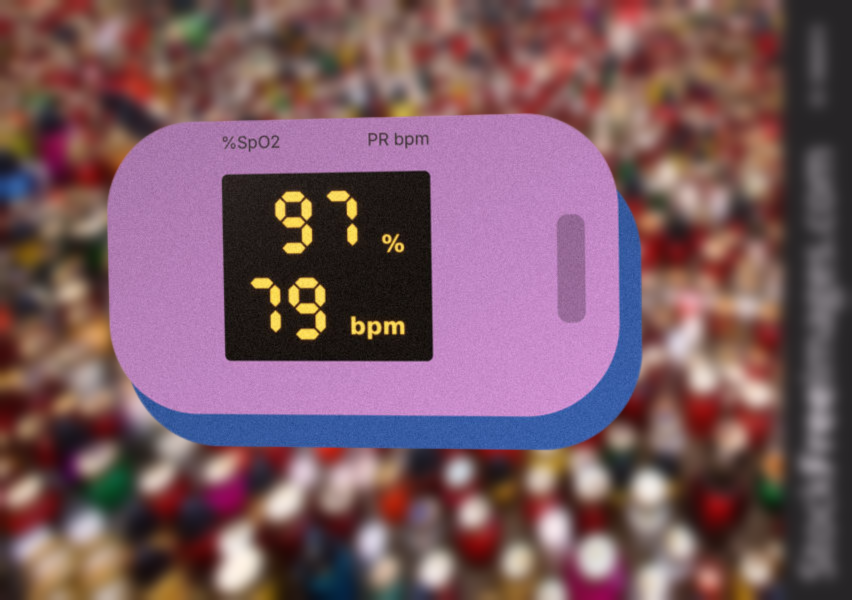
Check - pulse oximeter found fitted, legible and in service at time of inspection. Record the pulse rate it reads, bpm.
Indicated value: 79 bpm
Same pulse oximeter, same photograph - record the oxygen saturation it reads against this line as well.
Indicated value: 97 %
